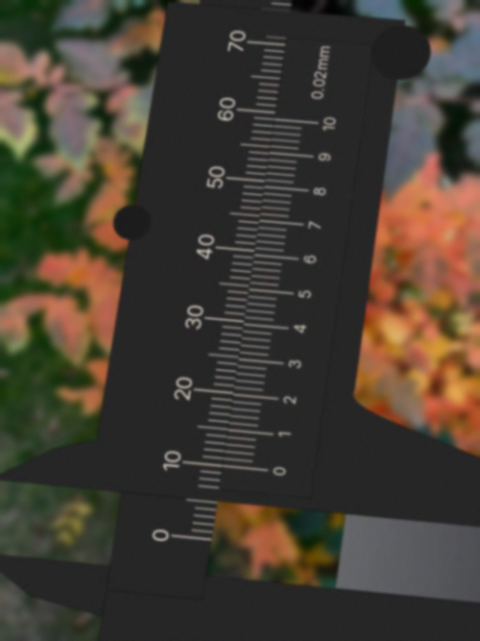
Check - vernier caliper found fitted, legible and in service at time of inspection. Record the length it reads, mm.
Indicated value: 10.0 mm
